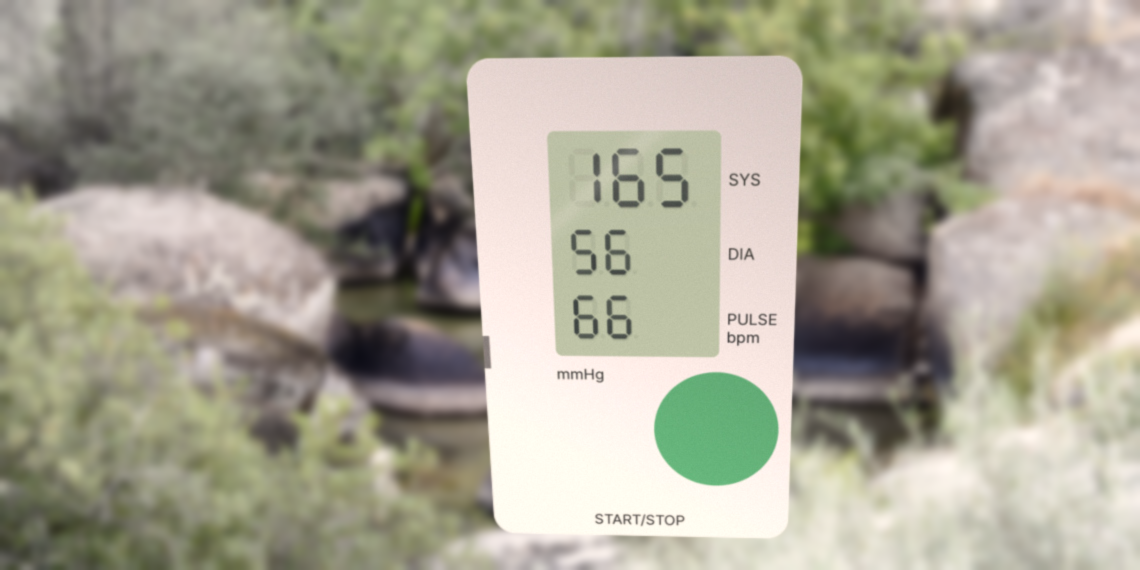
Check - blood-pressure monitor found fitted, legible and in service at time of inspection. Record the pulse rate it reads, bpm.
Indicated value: 66 bpm
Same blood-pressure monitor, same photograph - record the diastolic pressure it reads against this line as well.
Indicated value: 56 mmHg
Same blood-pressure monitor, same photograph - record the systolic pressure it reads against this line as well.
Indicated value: 165 mmHg
